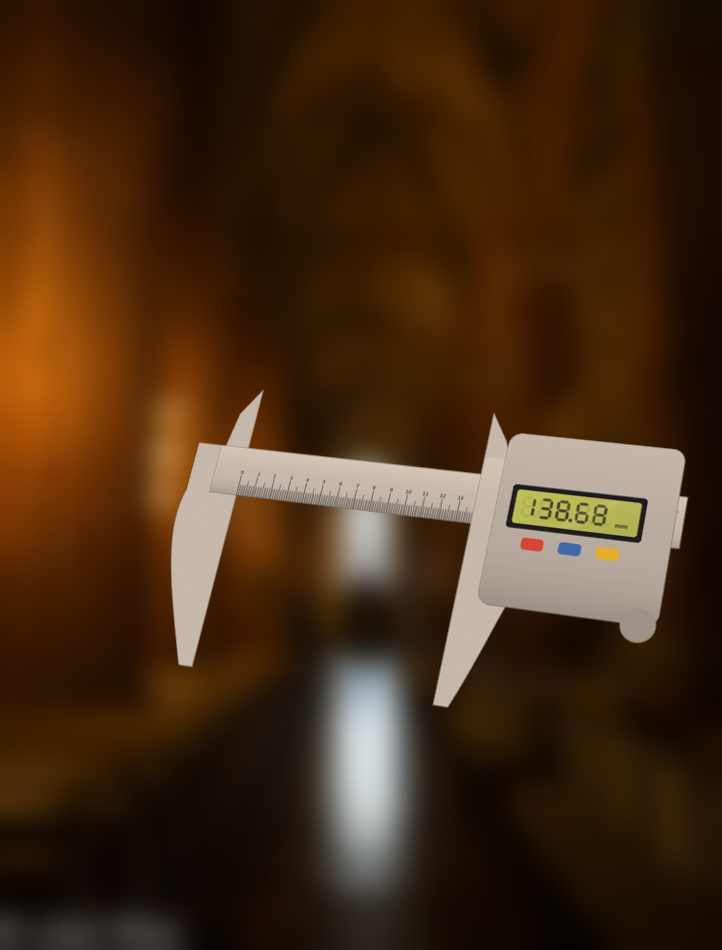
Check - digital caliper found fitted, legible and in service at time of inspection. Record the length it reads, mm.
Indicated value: 138.68 mm
